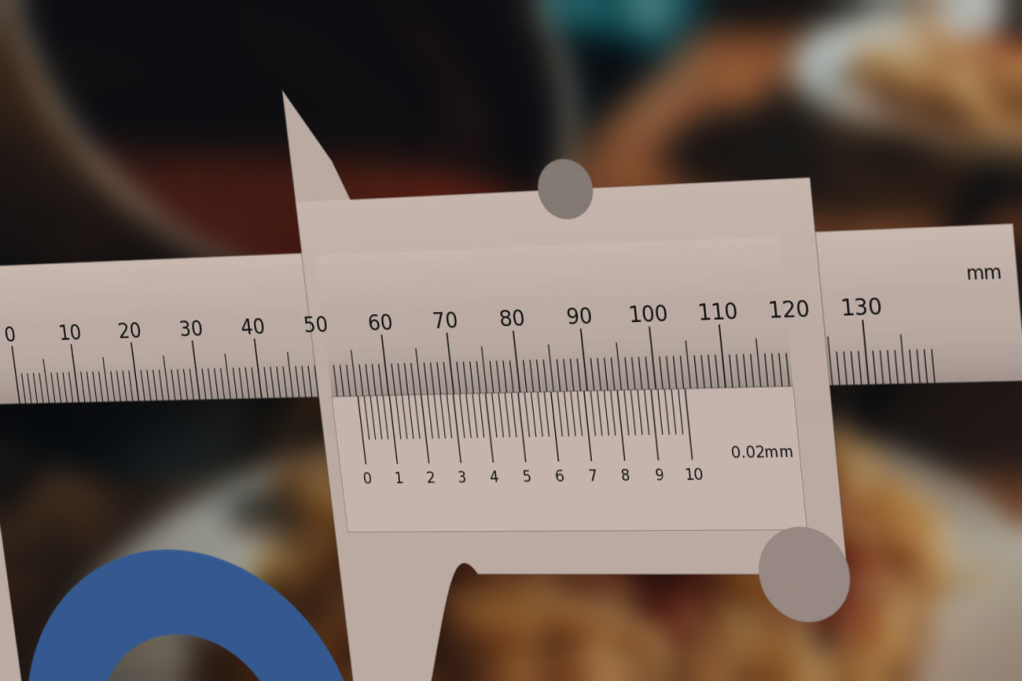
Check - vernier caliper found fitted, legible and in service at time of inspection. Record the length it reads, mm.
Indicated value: 55.2 mm
